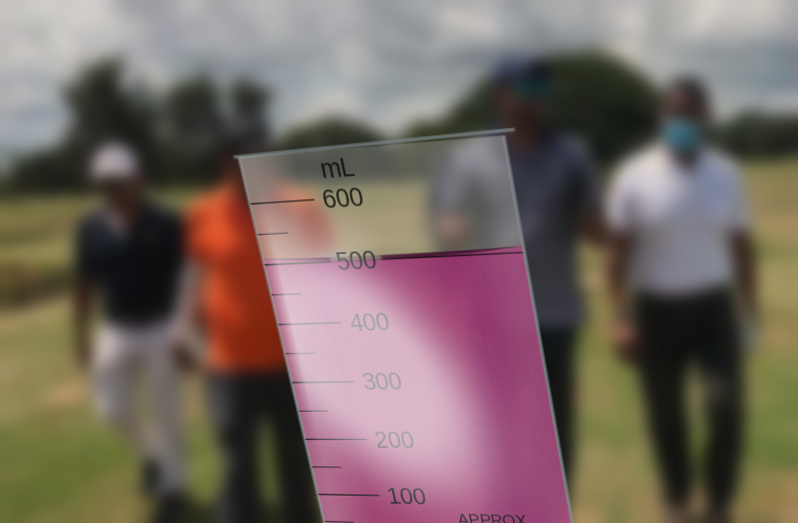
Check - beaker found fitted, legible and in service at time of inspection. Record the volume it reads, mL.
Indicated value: 500 mL
